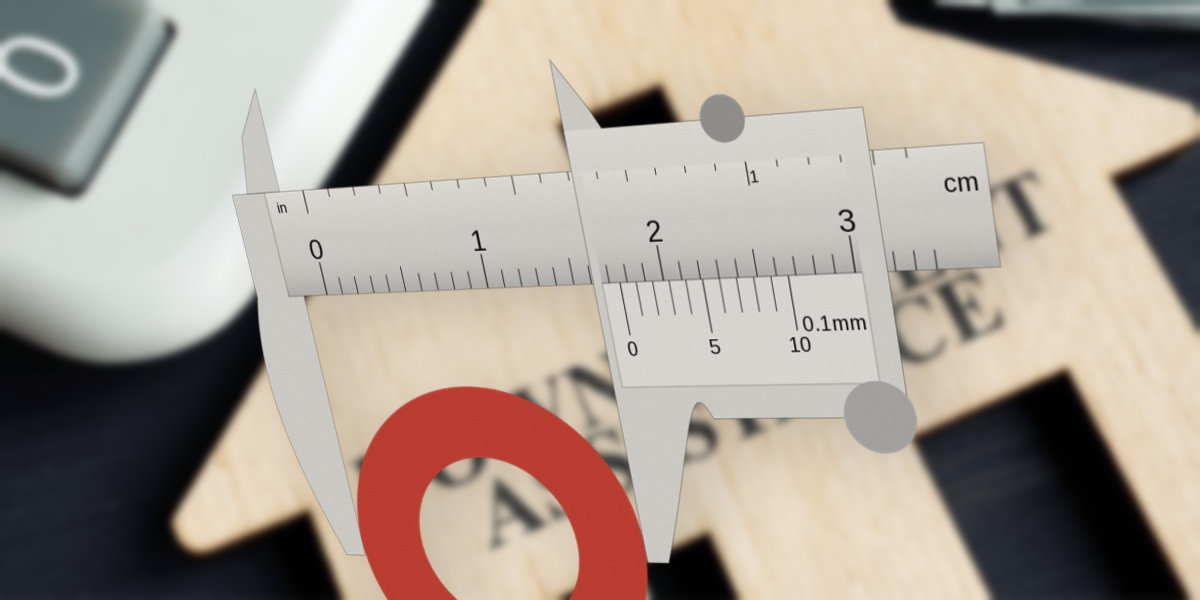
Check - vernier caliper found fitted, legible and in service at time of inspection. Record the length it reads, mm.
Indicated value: 17.6 mm
